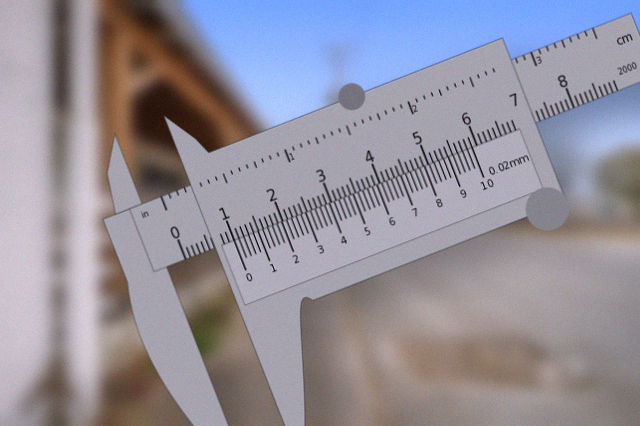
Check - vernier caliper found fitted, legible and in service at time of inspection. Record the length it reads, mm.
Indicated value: 10.0 mm
